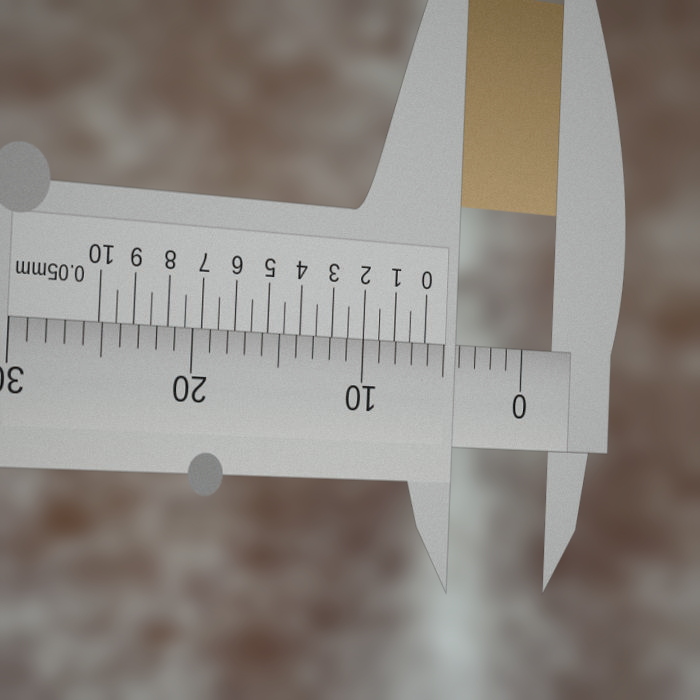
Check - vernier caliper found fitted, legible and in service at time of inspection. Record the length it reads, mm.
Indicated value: 6.2 mm
